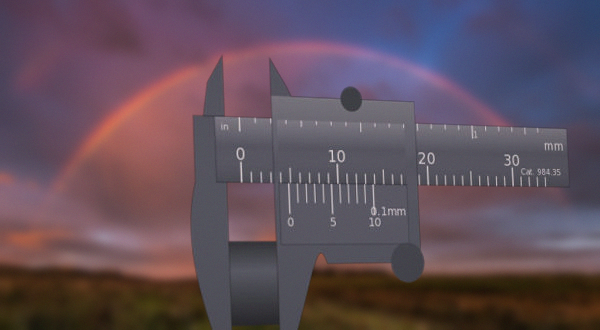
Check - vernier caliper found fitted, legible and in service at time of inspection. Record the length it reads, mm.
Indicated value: 4.8 mm
